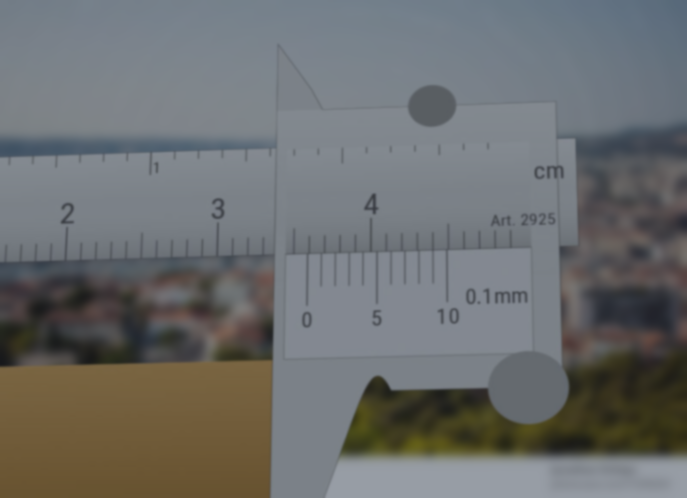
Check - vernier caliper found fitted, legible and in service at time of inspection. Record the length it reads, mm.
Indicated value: 35.9 mm
